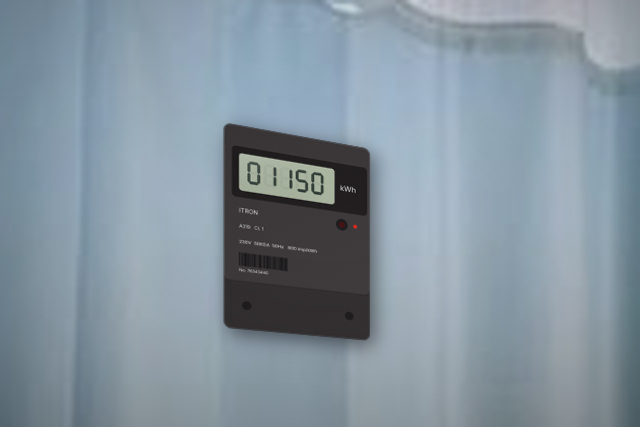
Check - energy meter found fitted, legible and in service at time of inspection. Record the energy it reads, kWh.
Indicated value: 1150 kWh
